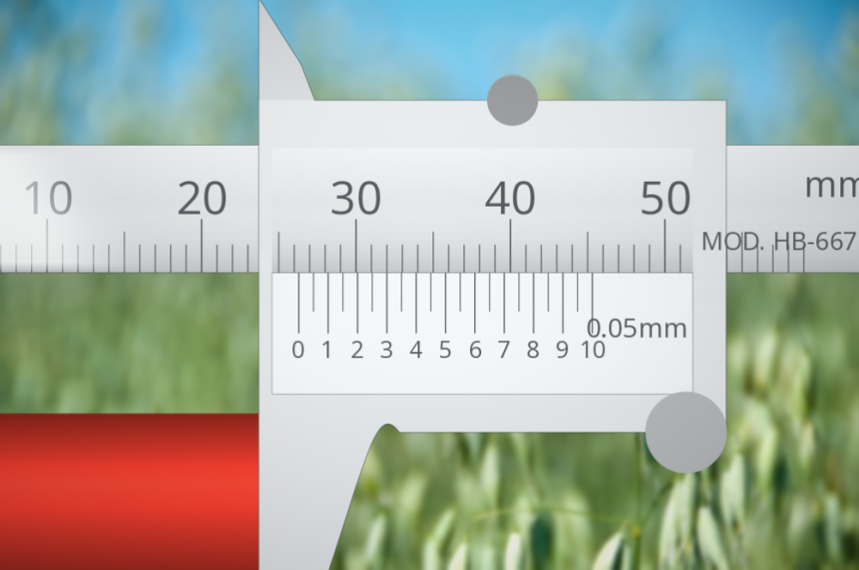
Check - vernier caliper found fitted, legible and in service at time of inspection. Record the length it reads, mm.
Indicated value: 26.3 mm
